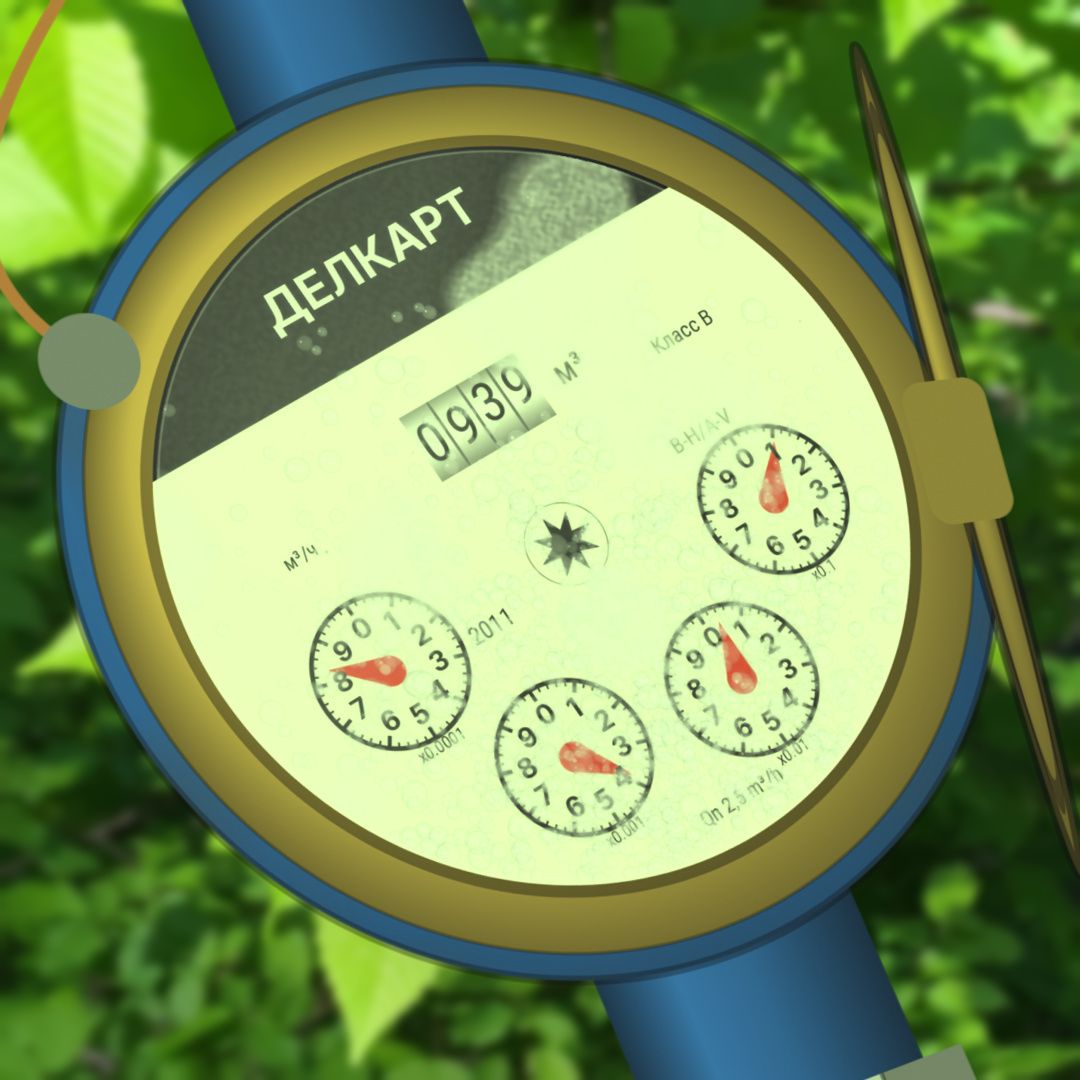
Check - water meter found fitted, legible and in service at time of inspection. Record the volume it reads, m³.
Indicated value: 939.1038 m³
